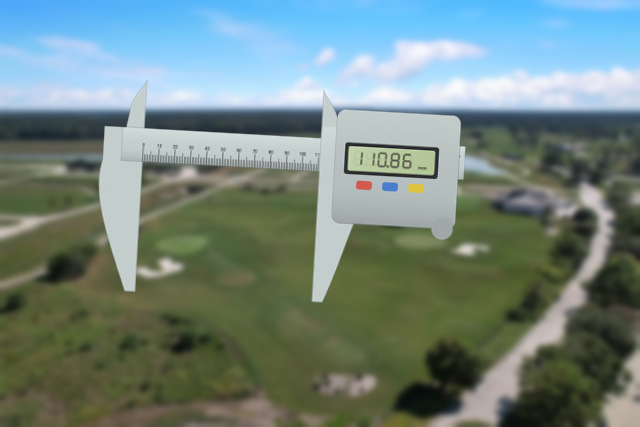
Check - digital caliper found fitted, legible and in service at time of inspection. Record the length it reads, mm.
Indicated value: 110.86 mm
